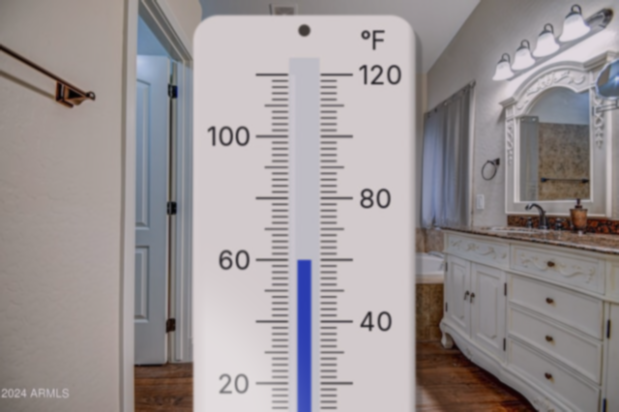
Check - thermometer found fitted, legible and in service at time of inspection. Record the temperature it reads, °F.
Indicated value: 60 °F
